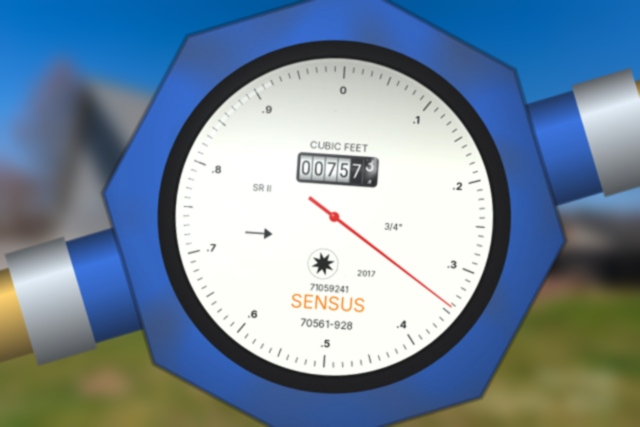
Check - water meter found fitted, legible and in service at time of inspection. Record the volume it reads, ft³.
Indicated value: 7573.34 ft³
